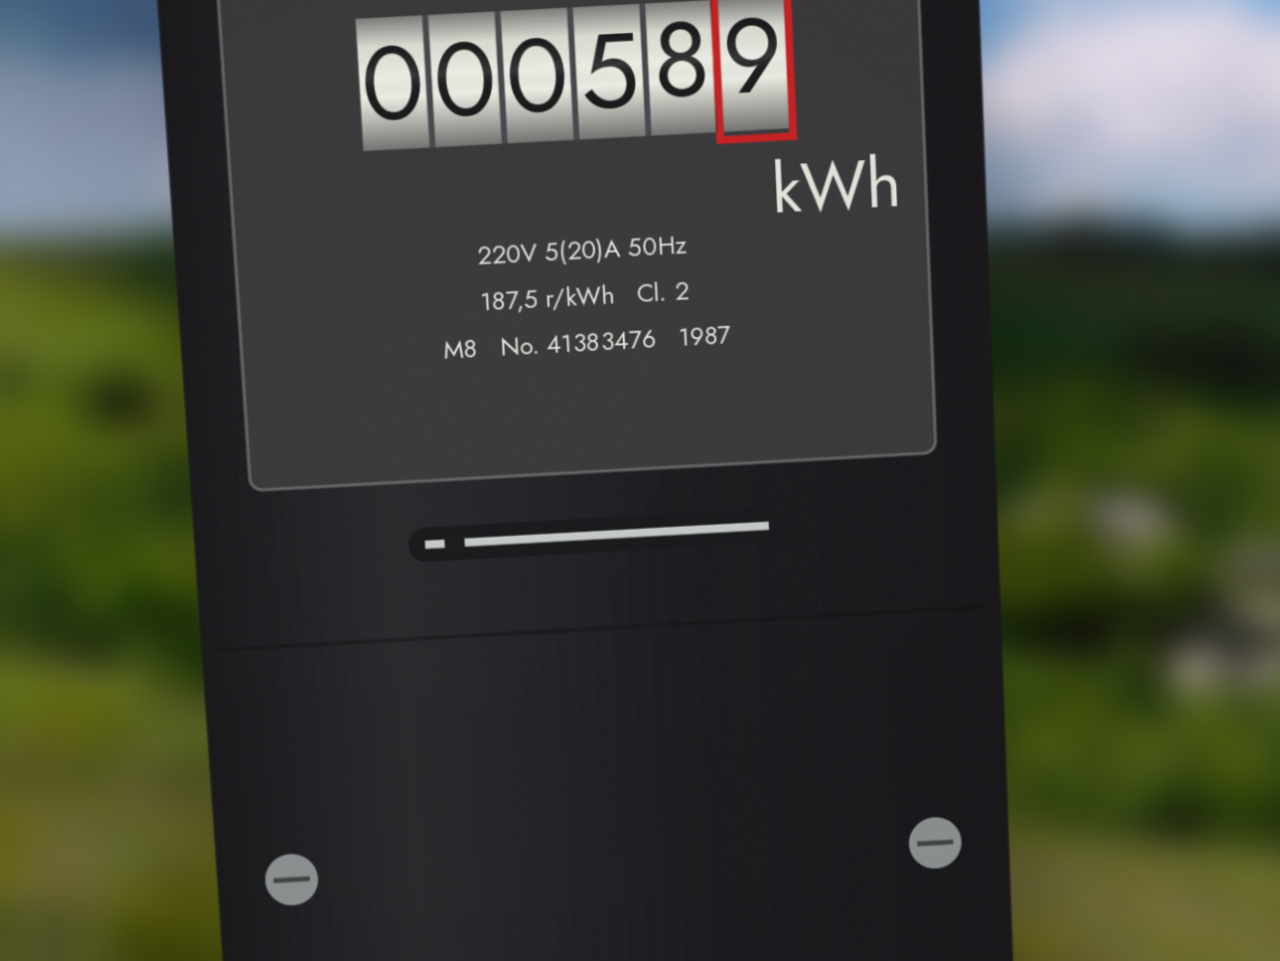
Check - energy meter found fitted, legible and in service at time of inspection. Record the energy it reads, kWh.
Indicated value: 58.9 kWh
